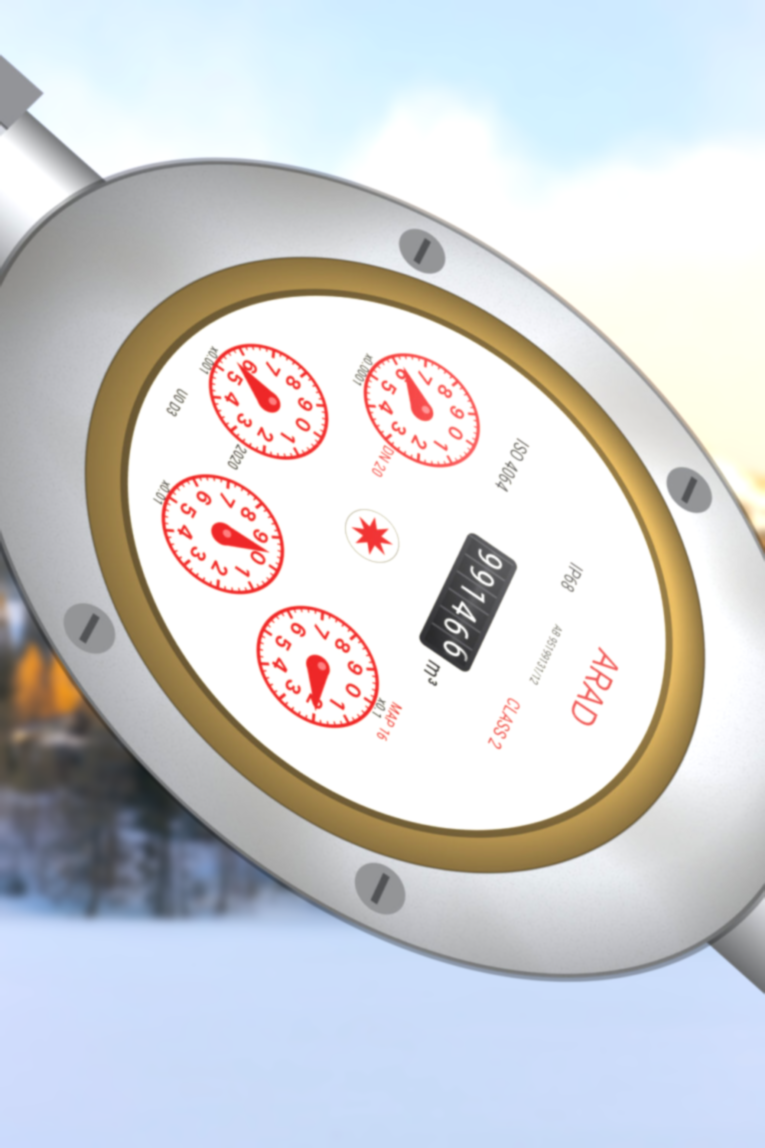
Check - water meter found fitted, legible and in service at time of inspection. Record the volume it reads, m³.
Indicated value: 991466.1956 m³
